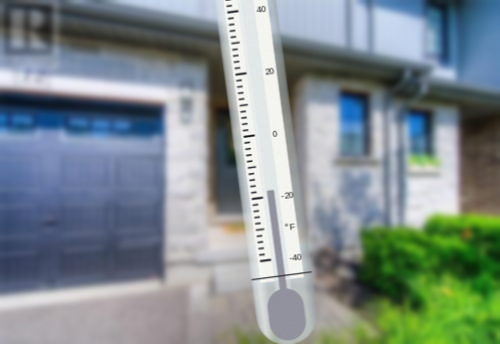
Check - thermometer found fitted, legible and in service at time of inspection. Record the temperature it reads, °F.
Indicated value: -18 °F
